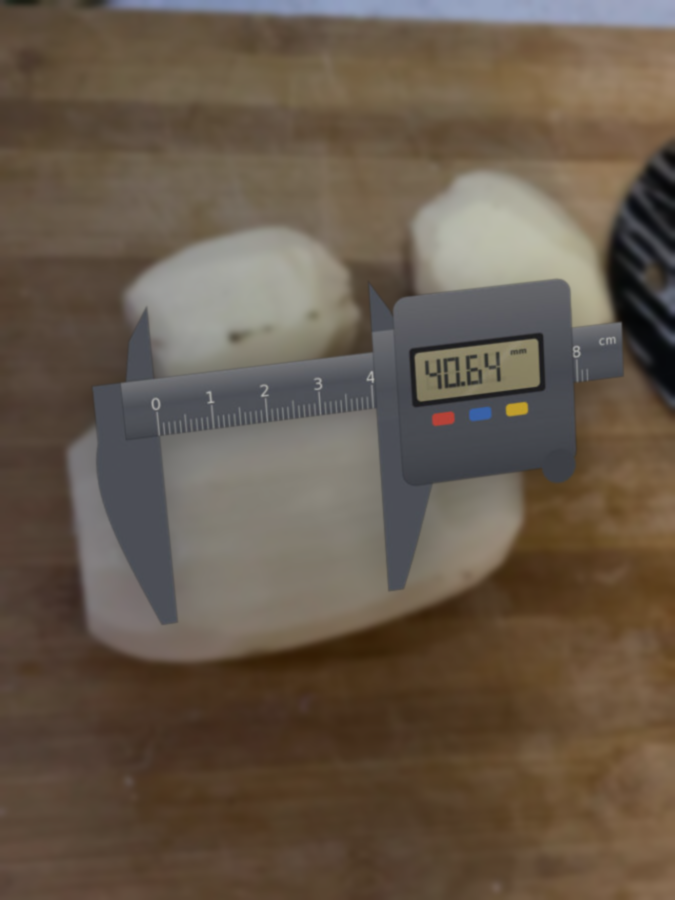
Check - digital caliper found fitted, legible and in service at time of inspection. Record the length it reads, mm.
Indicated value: 40.64 mm
